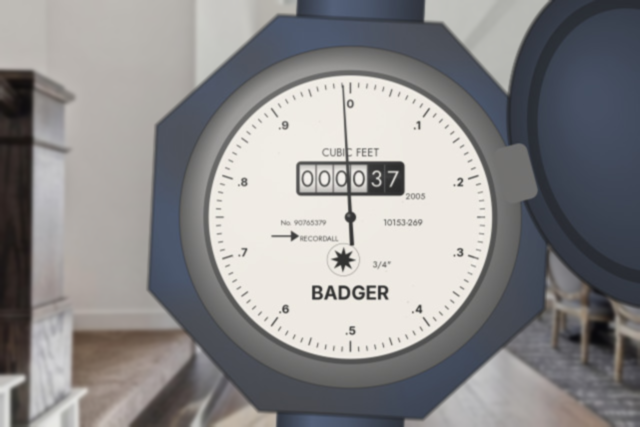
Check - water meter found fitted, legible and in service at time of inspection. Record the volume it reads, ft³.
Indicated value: 36.99 ft³
